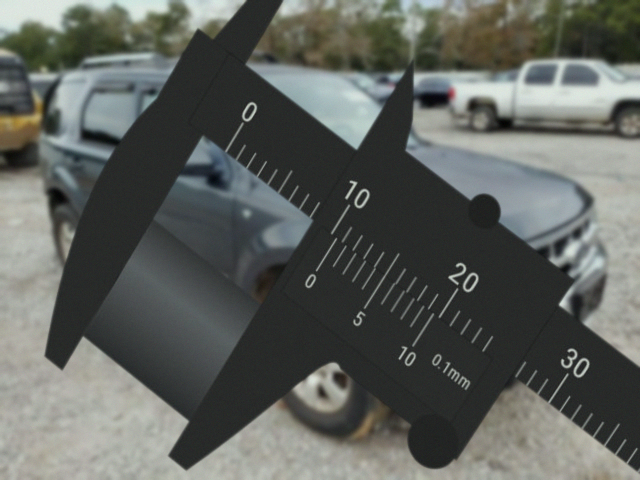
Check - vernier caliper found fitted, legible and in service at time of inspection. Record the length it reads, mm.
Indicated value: 10.5 mm
